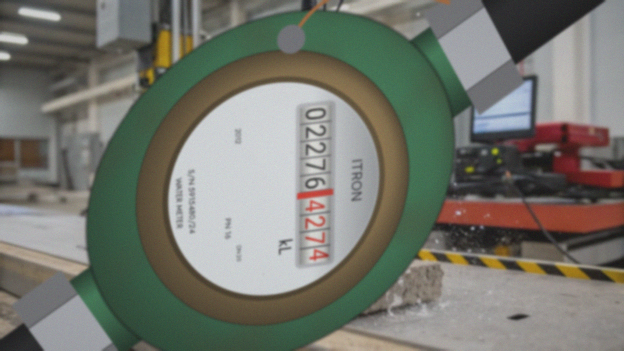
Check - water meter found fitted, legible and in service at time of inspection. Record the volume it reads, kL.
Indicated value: 2276.4274 kL
